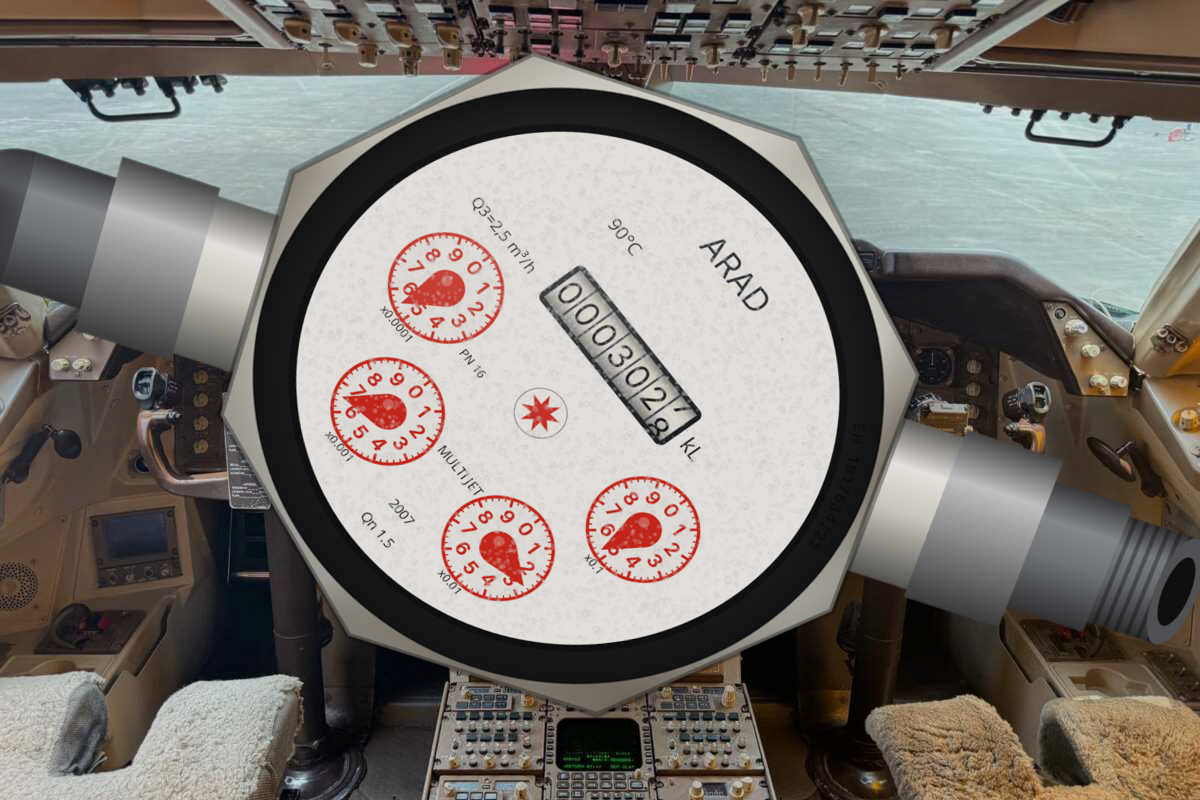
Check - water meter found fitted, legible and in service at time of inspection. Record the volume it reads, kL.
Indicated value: 3027.5265 kL
